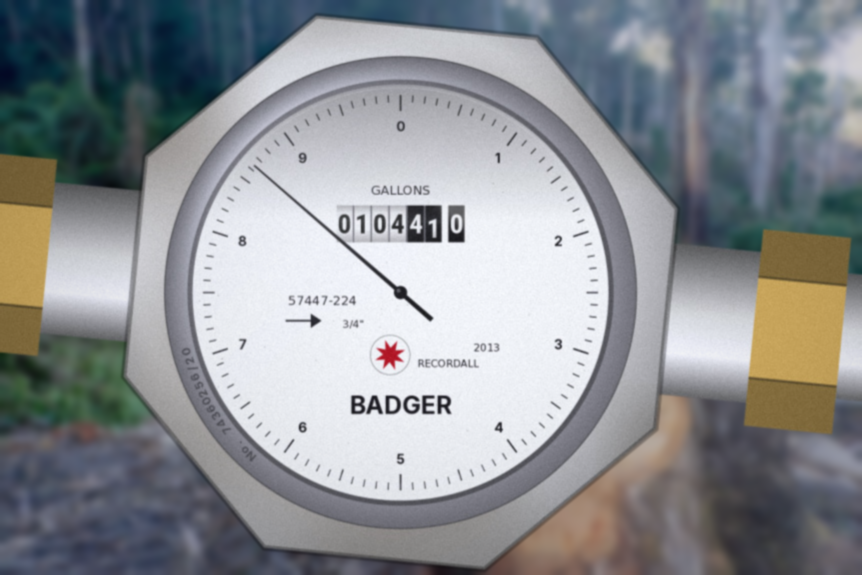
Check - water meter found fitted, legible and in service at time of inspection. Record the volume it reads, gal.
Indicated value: 104408.6 gal
